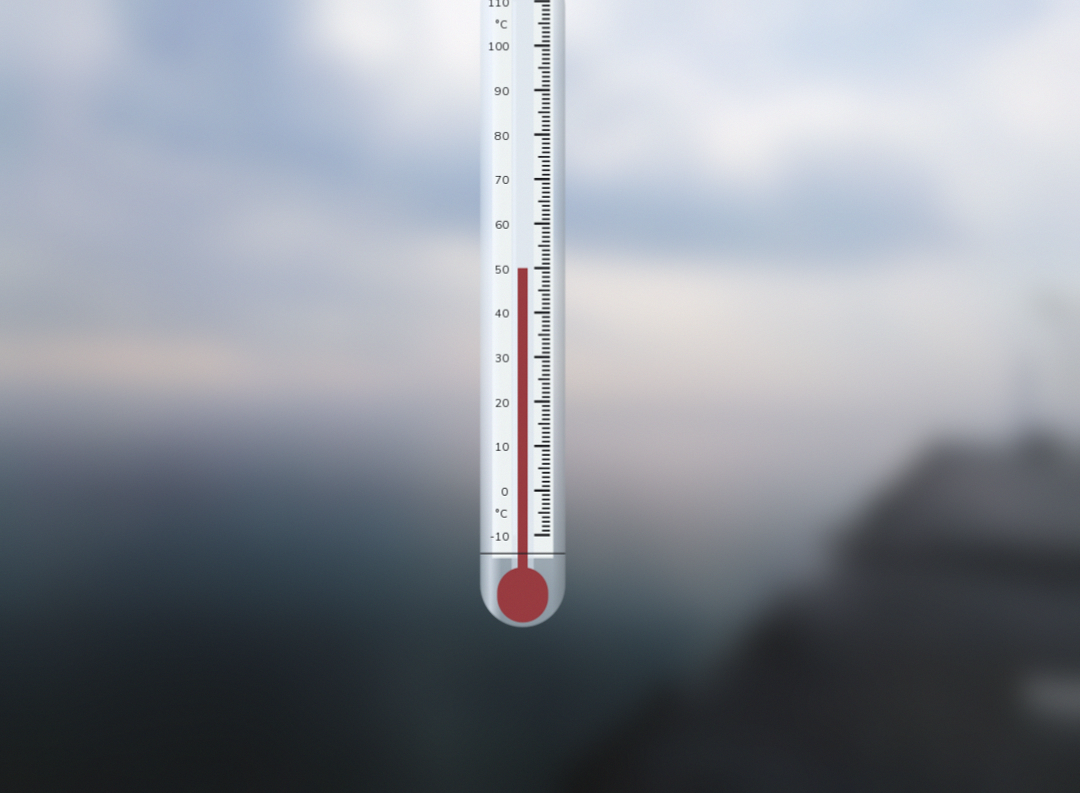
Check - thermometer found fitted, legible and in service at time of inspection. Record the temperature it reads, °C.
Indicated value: 50 °C
